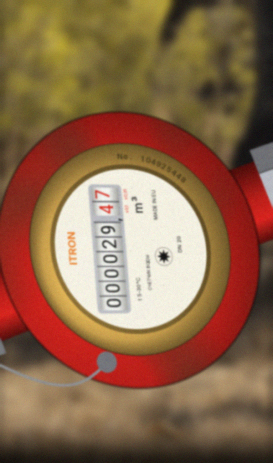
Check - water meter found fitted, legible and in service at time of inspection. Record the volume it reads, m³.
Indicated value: 29.47 m³
